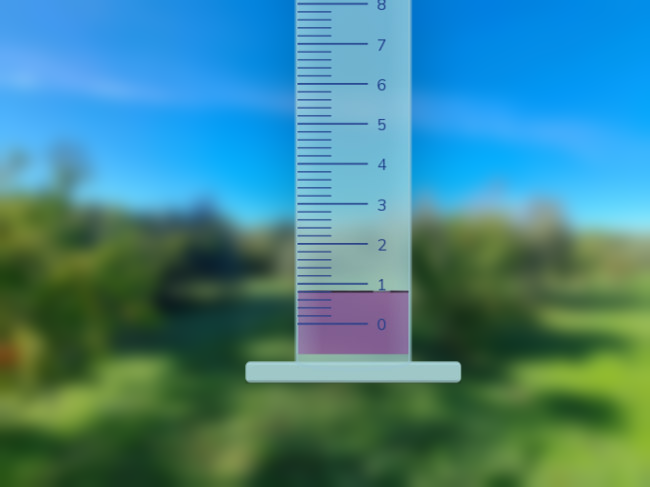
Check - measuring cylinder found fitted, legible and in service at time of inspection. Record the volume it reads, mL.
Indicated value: 0.8 mL
